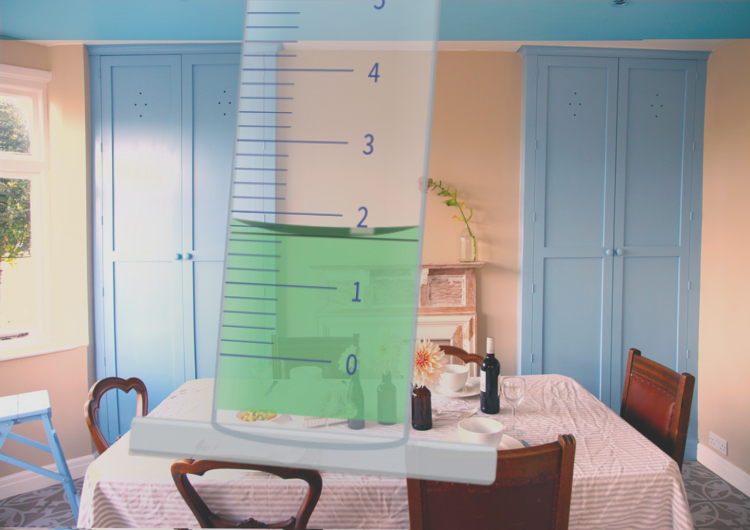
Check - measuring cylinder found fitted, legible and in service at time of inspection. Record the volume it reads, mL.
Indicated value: 1.7 mL
